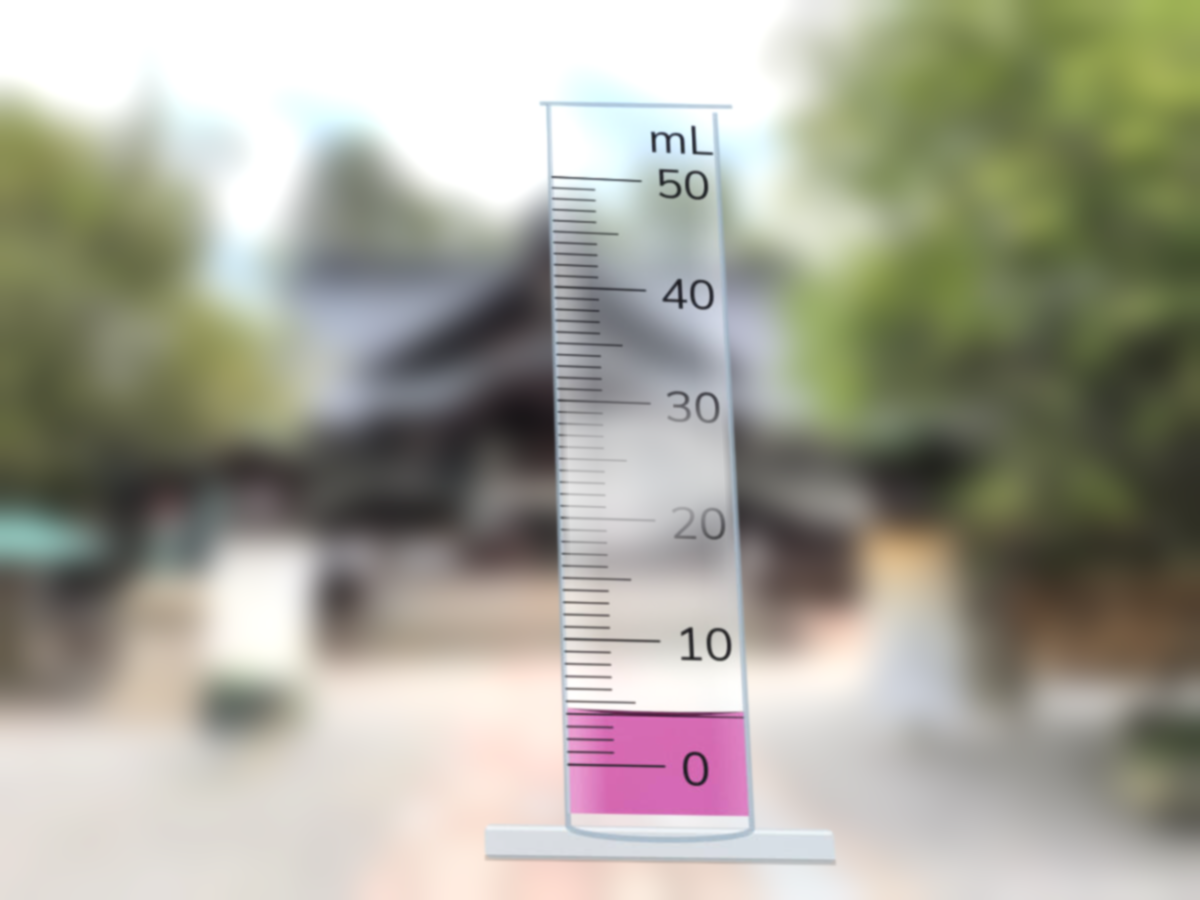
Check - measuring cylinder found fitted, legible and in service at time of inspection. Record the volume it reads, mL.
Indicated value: 4 mL
